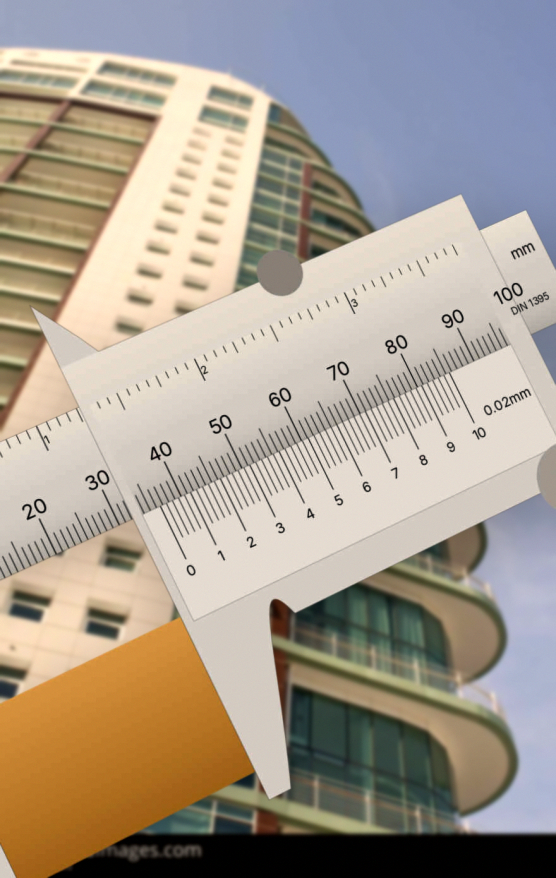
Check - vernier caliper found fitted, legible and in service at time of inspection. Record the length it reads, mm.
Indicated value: 36.6 mm
